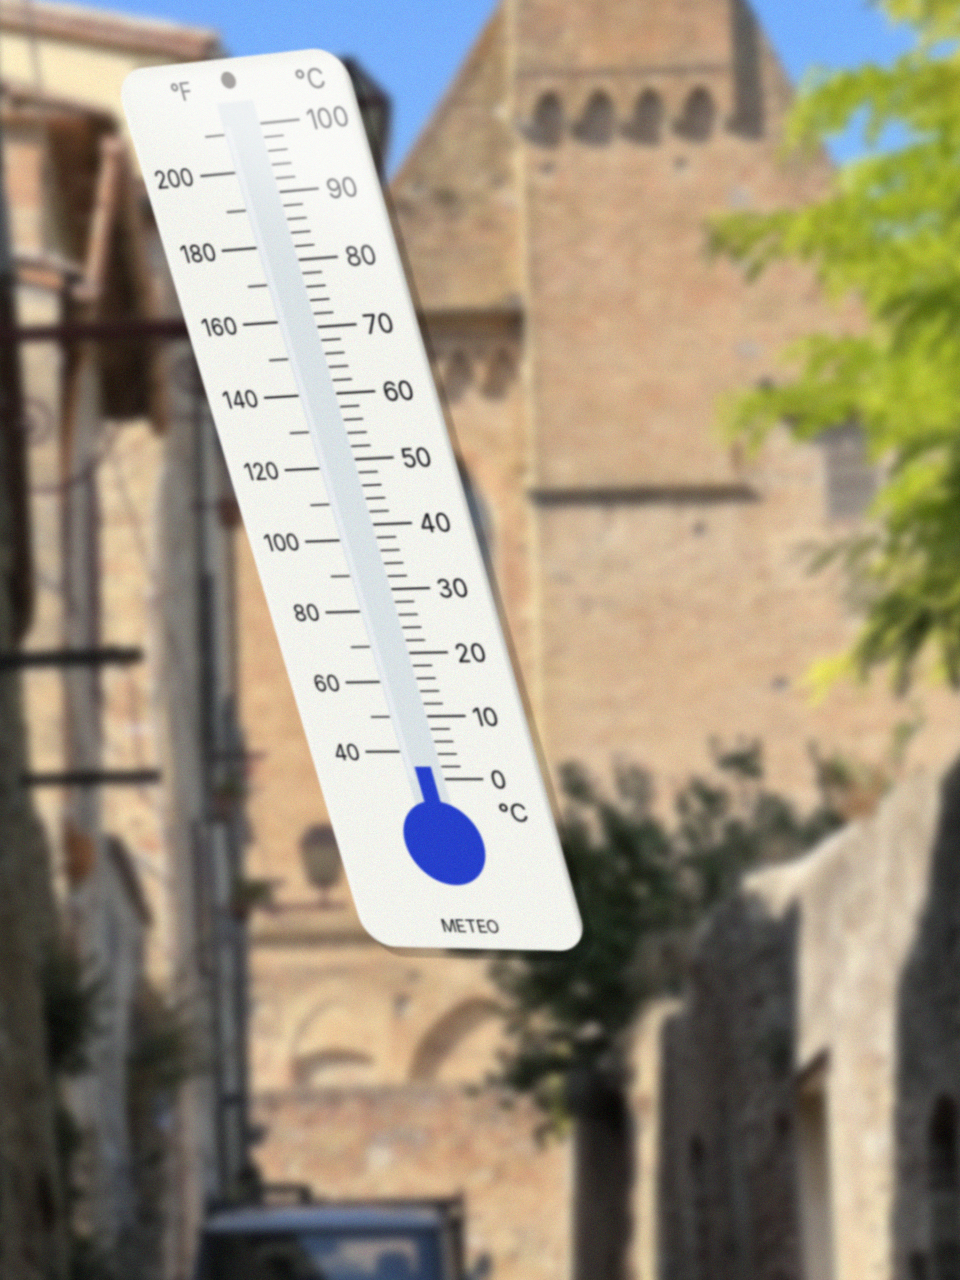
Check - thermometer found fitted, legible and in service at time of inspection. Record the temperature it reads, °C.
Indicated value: 2 °C
